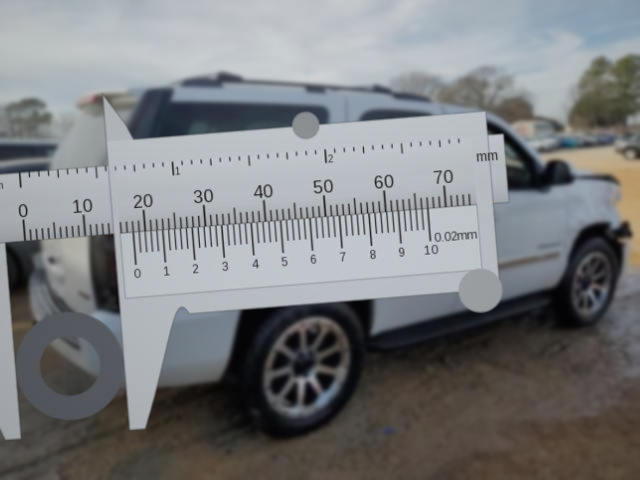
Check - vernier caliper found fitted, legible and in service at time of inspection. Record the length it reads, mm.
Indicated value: 18.0 mm
